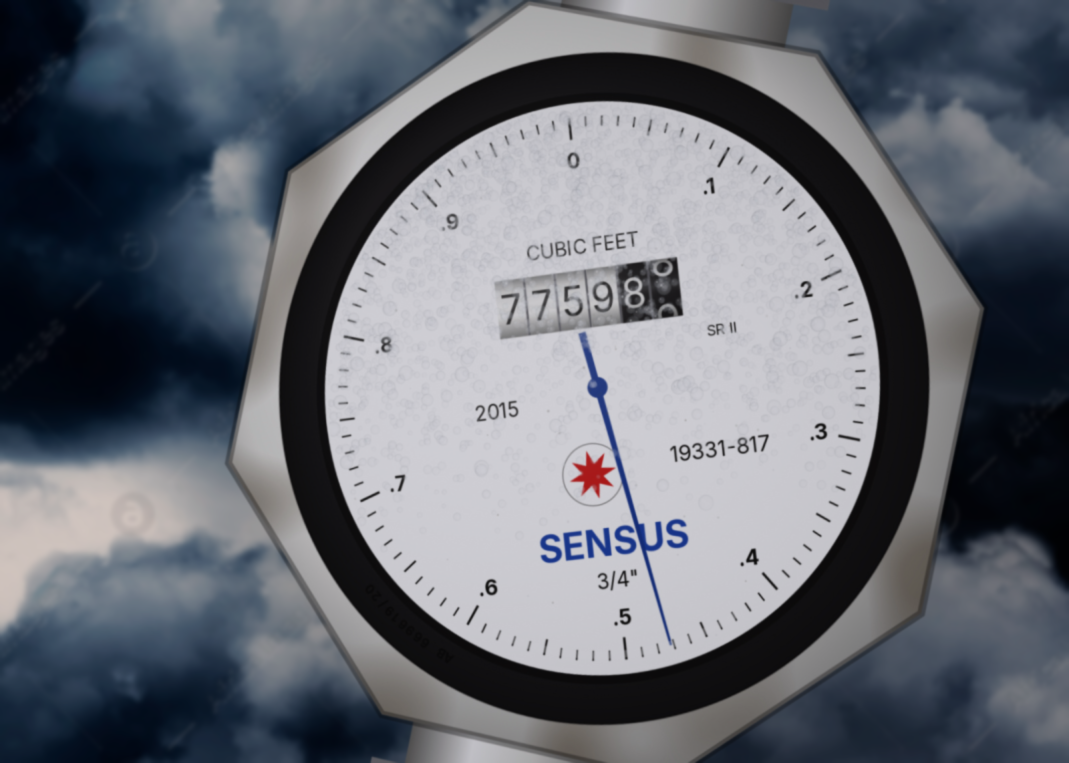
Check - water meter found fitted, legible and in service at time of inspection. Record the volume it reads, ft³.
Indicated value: 775988.47 ft³
